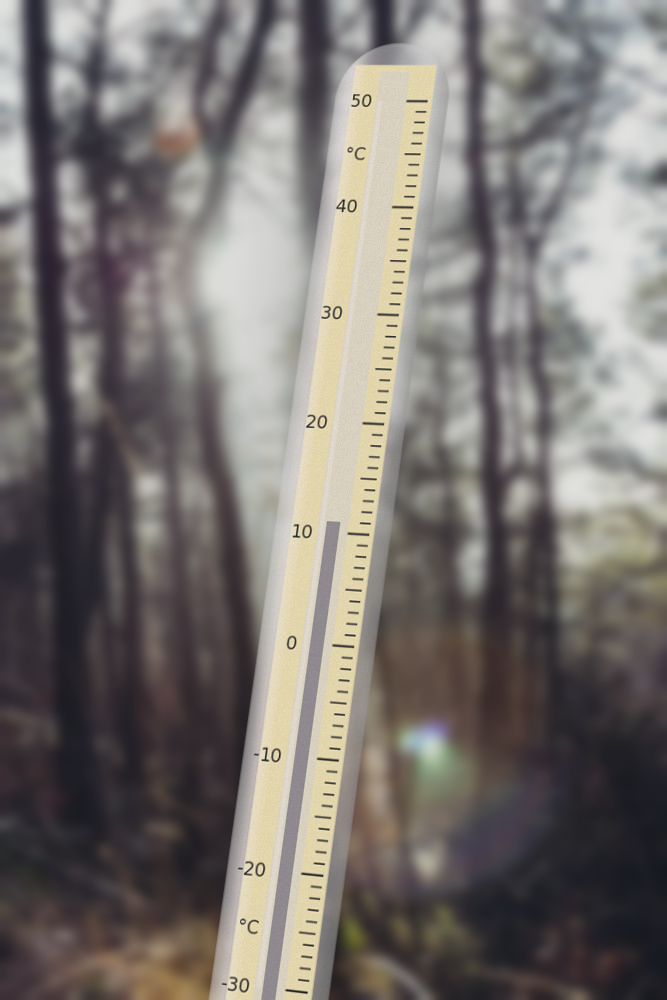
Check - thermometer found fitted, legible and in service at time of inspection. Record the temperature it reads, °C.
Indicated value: 11 °C
